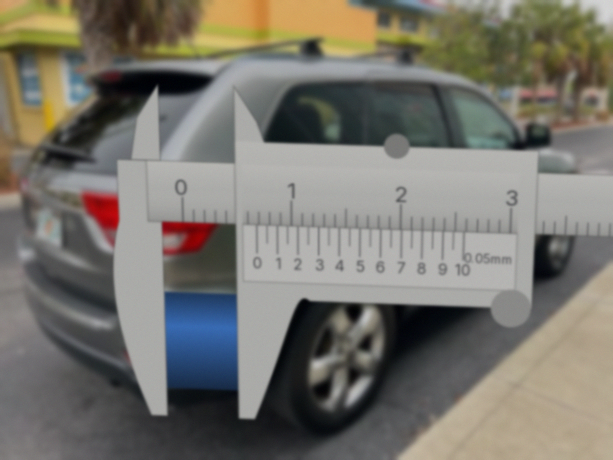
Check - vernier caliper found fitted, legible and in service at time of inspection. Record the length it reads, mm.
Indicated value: 6.8 mm
